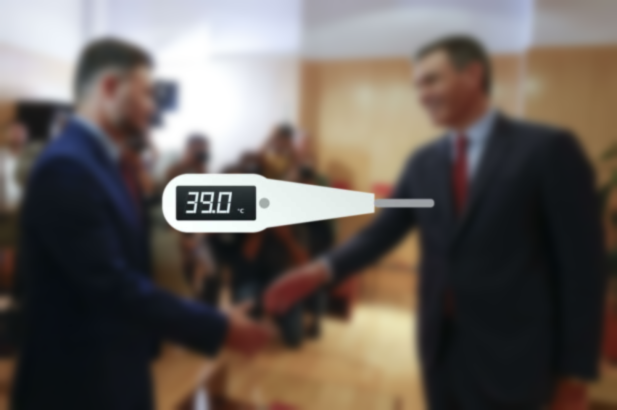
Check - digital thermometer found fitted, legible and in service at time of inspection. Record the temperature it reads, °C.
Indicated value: 39.0 °C
